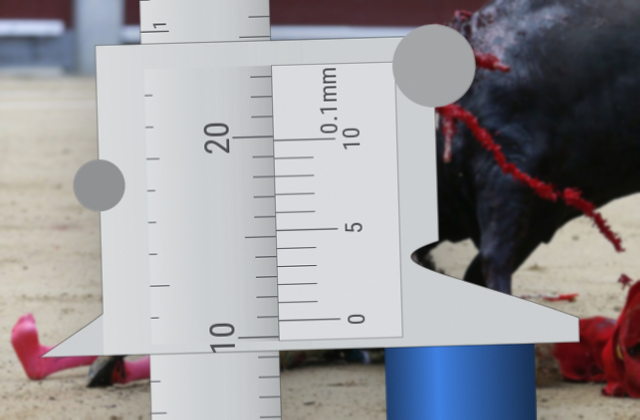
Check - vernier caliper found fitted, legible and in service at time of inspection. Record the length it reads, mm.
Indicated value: 10.8 mm
